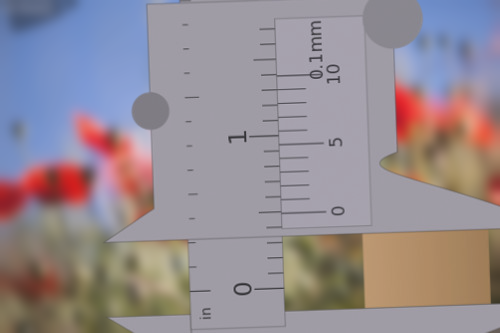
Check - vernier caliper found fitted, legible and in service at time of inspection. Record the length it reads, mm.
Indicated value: 4.9 mm
